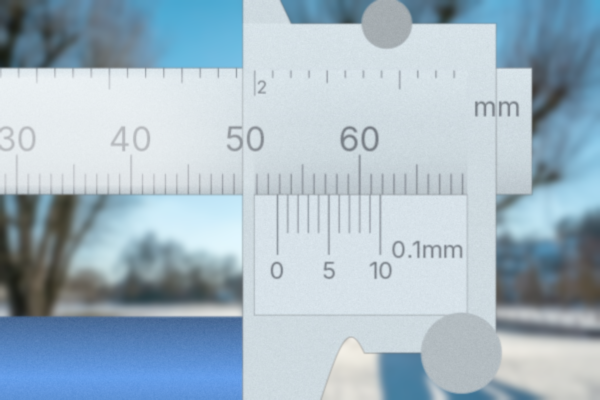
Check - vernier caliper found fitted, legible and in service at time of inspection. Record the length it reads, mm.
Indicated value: 52.8 mm
